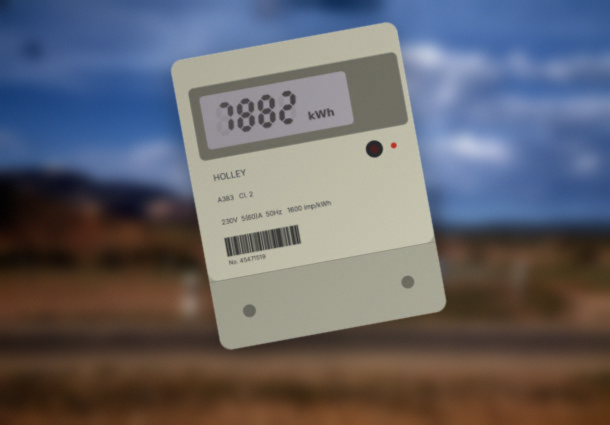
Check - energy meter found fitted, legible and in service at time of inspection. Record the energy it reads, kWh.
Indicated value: 7882 kWh
